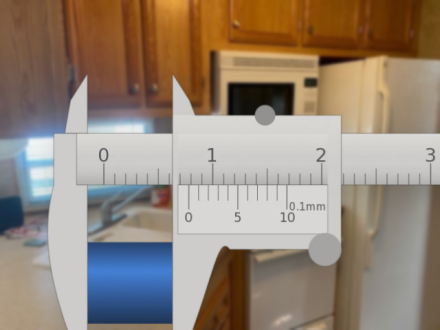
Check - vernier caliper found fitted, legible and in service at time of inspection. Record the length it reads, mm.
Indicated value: 7.8 mm
